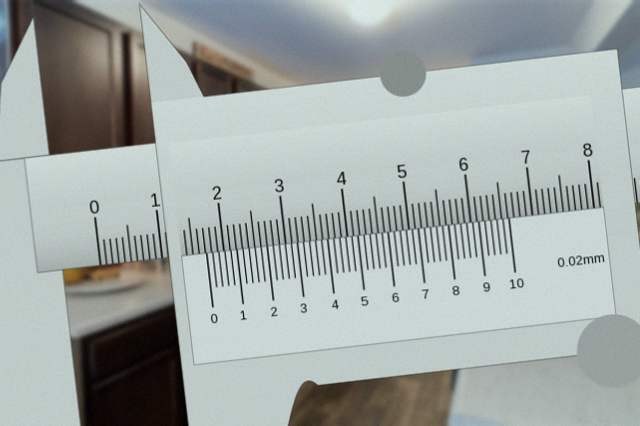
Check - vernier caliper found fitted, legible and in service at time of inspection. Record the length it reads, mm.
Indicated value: 17.2 mm
